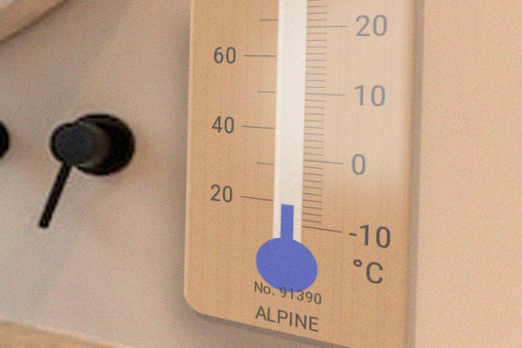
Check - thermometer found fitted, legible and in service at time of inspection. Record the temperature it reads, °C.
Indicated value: -7 °C
